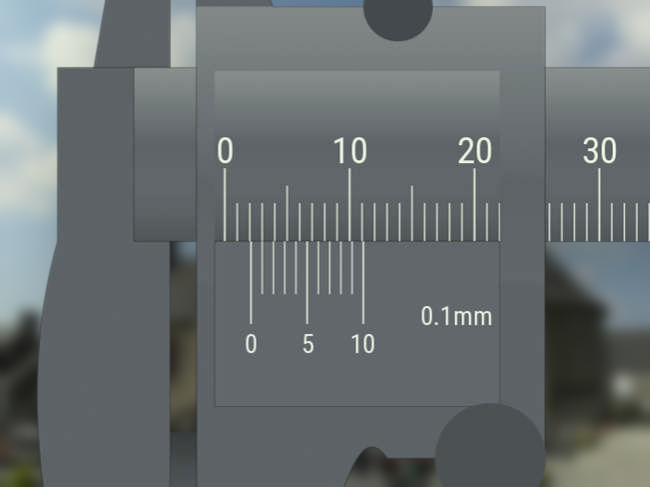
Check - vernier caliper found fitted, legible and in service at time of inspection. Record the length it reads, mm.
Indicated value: 2.1 mm
